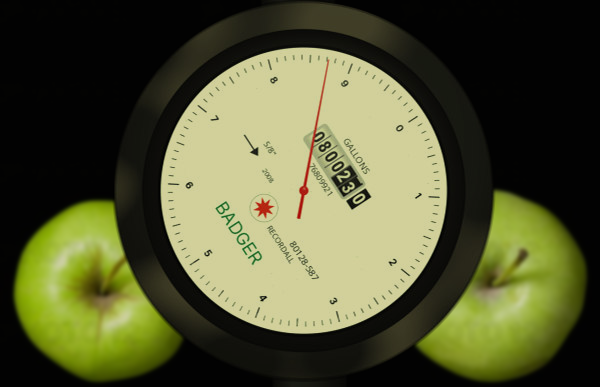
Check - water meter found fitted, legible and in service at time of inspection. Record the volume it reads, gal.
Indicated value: 800228.7 gal
